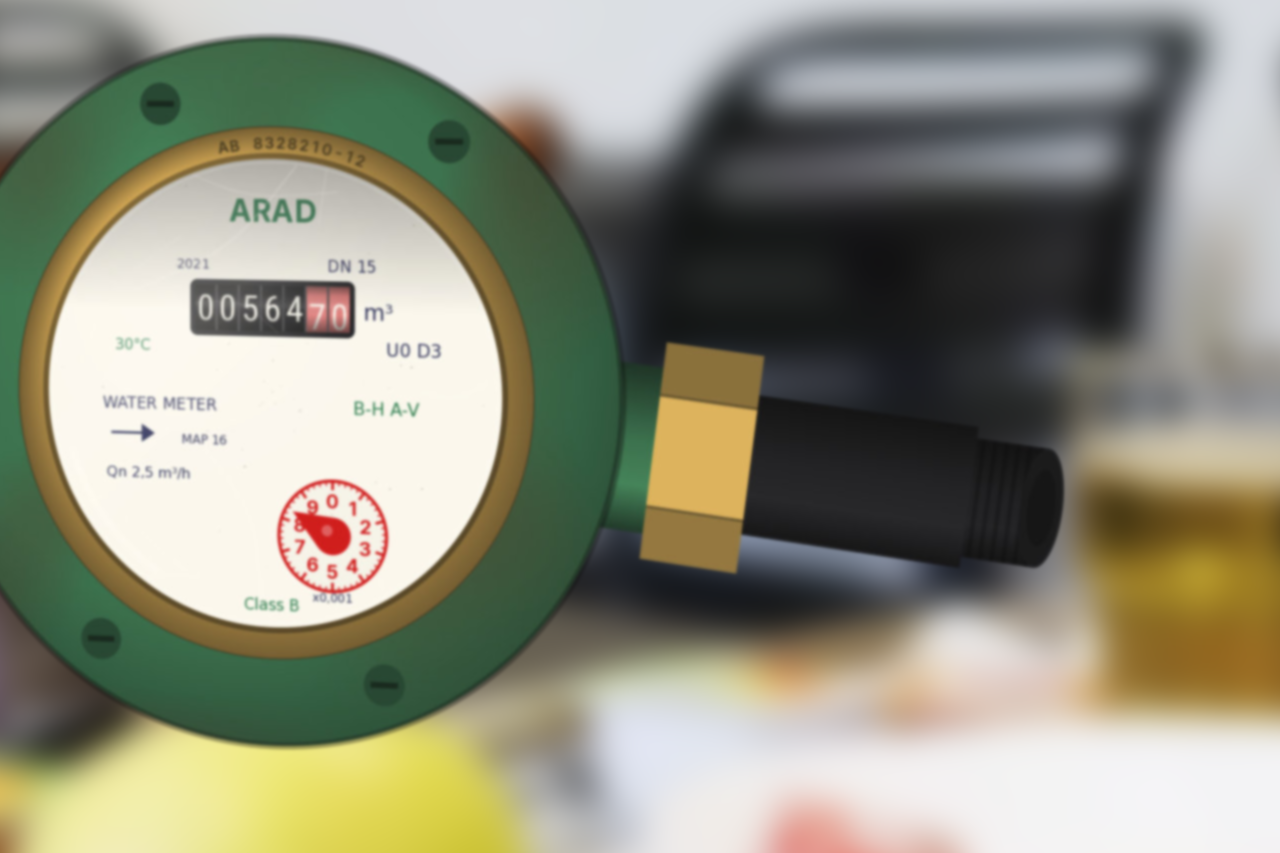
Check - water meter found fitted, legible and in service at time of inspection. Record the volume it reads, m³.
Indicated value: 564.698 m³
